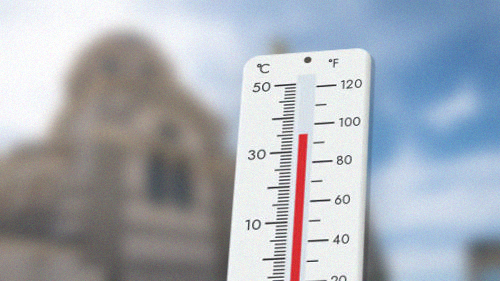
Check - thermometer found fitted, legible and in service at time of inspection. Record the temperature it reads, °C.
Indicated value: 35 °C
